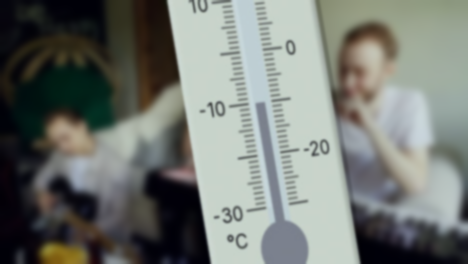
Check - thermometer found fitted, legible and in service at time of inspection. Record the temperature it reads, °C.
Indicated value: -10 °C
